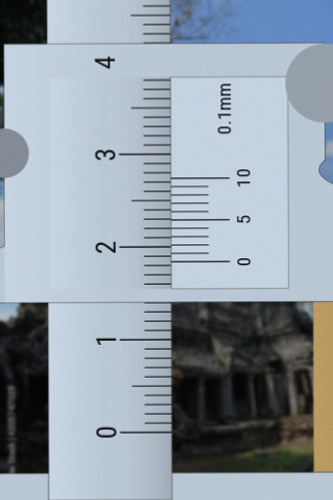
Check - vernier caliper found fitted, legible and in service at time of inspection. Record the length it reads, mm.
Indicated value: 18.4 mm
